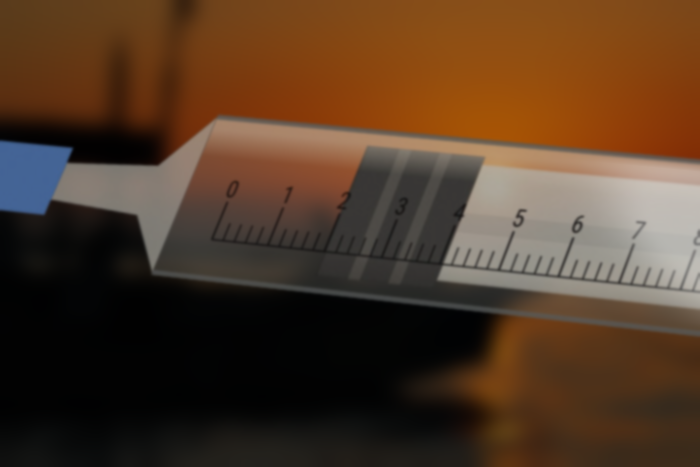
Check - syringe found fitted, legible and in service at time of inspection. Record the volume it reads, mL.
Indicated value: 2 mL
